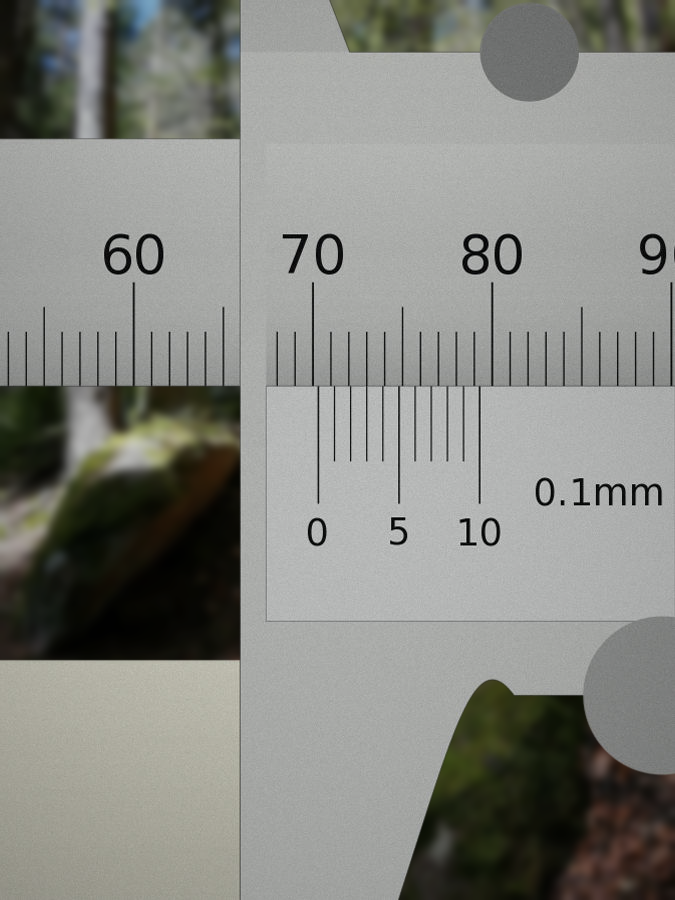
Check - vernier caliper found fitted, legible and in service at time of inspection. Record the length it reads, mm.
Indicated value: 70.3 mm
